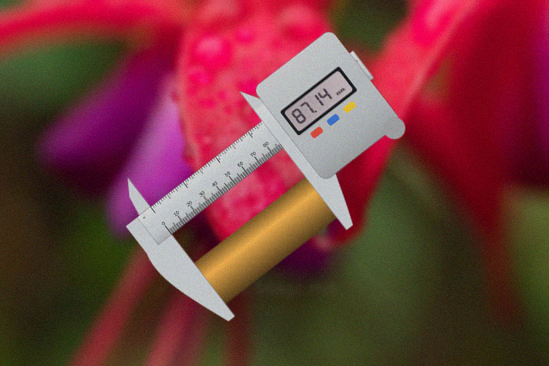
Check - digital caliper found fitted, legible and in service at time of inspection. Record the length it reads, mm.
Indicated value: 87.14 mm
